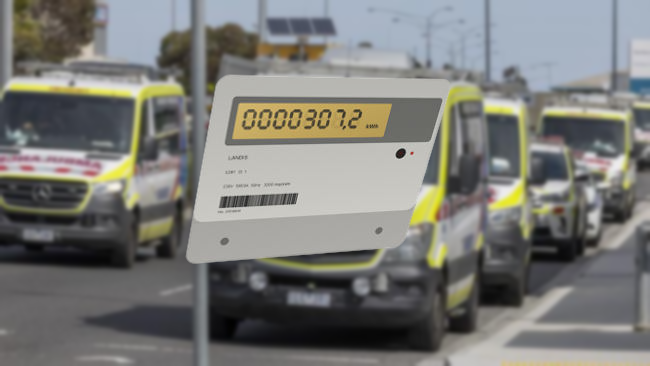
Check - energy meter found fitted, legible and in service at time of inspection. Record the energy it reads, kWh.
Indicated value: 307.2 kWh
